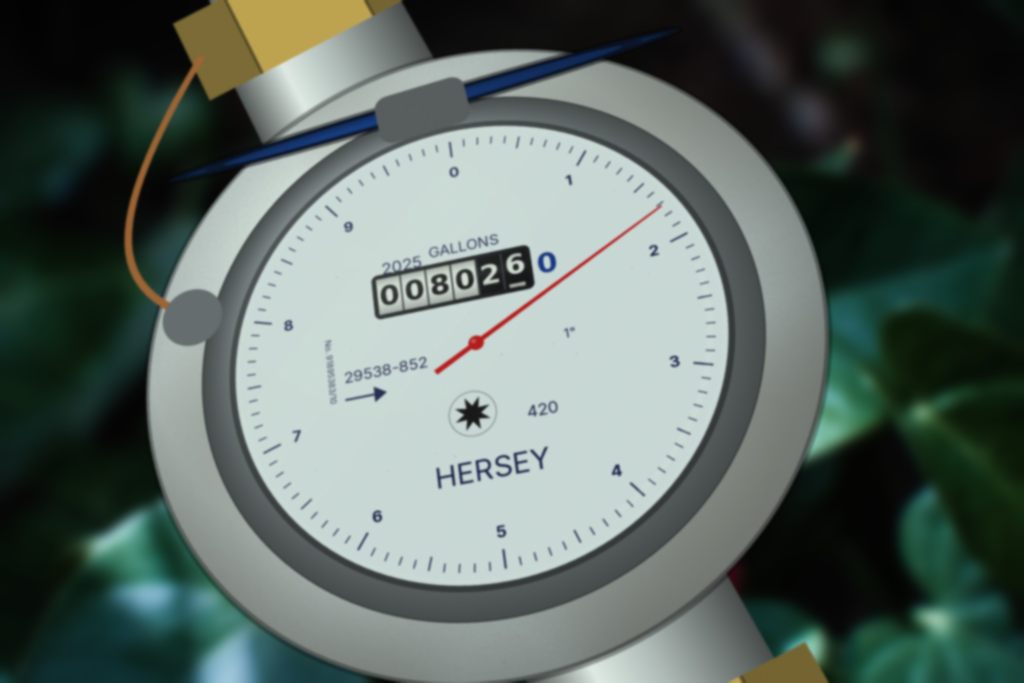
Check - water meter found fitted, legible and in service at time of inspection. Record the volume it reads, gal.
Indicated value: 80261.7 gal
